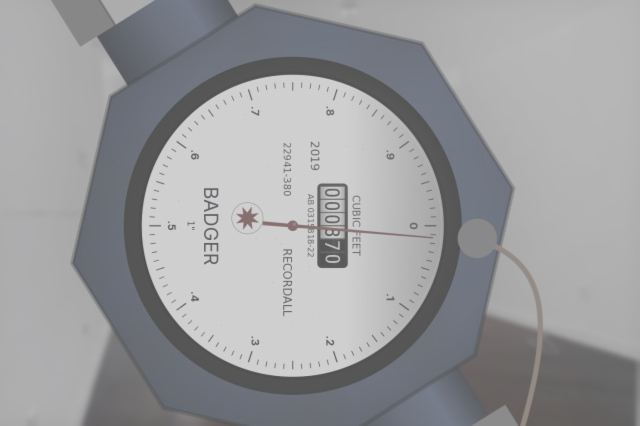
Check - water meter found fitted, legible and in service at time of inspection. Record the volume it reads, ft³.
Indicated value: 870.01 ft³
